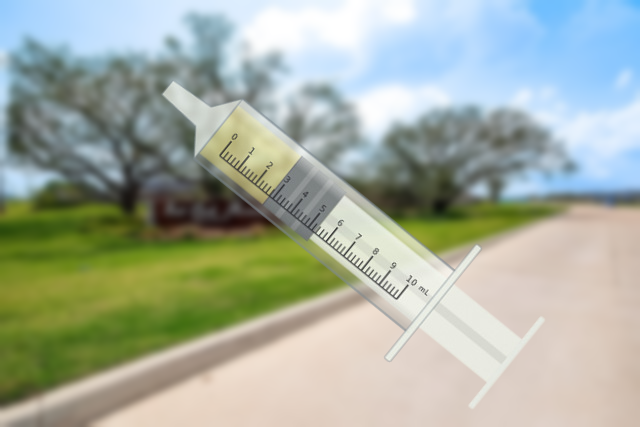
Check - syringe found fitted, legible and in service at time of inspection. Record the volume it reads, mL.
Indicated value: 2.8 mL
